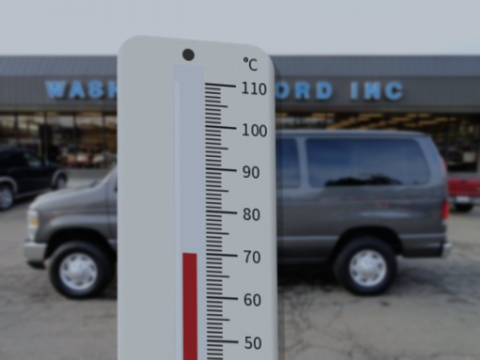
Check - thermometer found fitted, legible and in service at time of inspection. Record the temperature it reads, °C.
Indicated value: 70 °C
